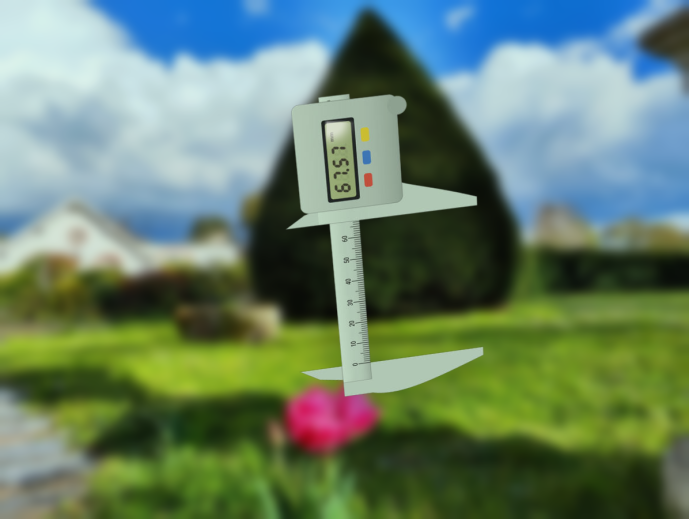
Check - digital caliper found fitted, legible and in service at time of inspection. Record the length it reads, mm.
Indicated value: 67.57 mm
